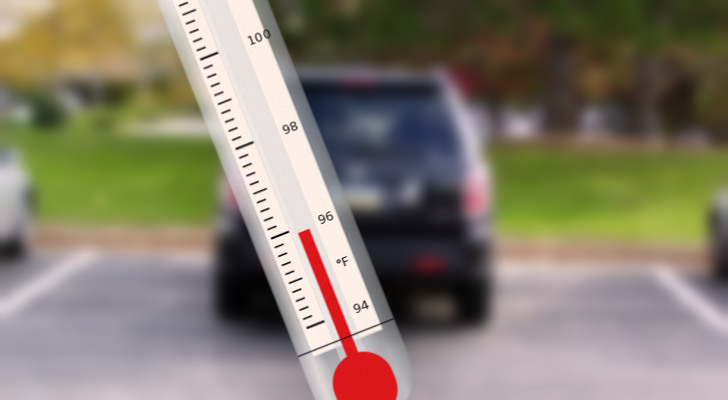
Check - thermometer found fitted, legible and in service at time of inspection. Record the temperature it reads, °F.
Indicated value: 95.9 °F
